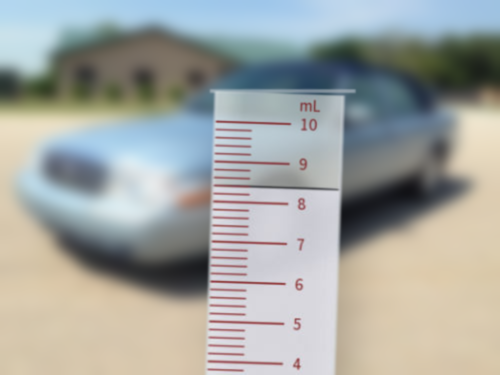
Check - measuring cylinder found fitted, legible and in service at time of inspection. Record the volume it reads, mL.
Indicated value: 8.4 mL
